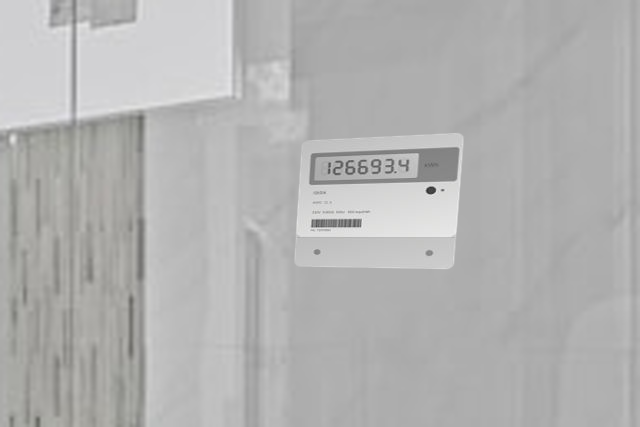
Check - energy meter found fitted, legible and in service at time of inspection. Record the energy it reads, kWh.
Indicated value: 126693.4 kWh
